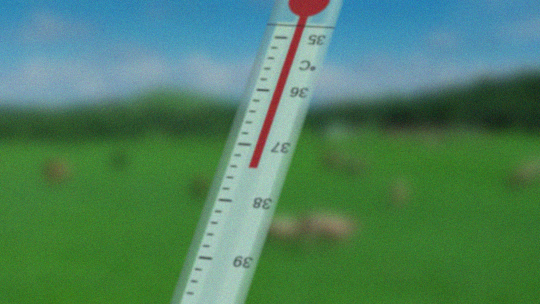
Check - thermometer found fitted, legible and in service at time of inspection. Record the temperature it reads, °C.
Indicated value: 37.4 °C
